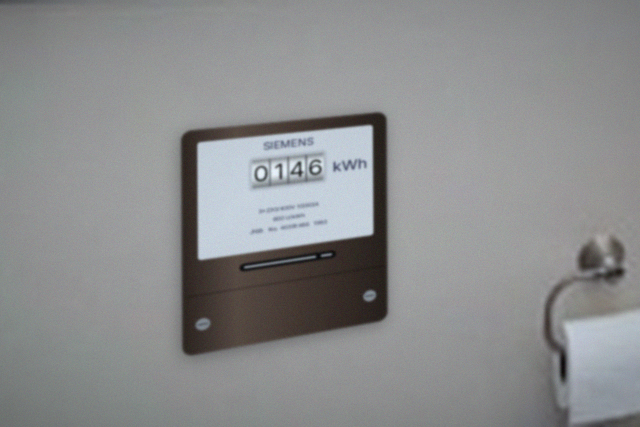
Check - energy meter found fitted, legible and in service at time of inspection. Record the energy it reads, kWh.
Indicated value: 146 kWh
